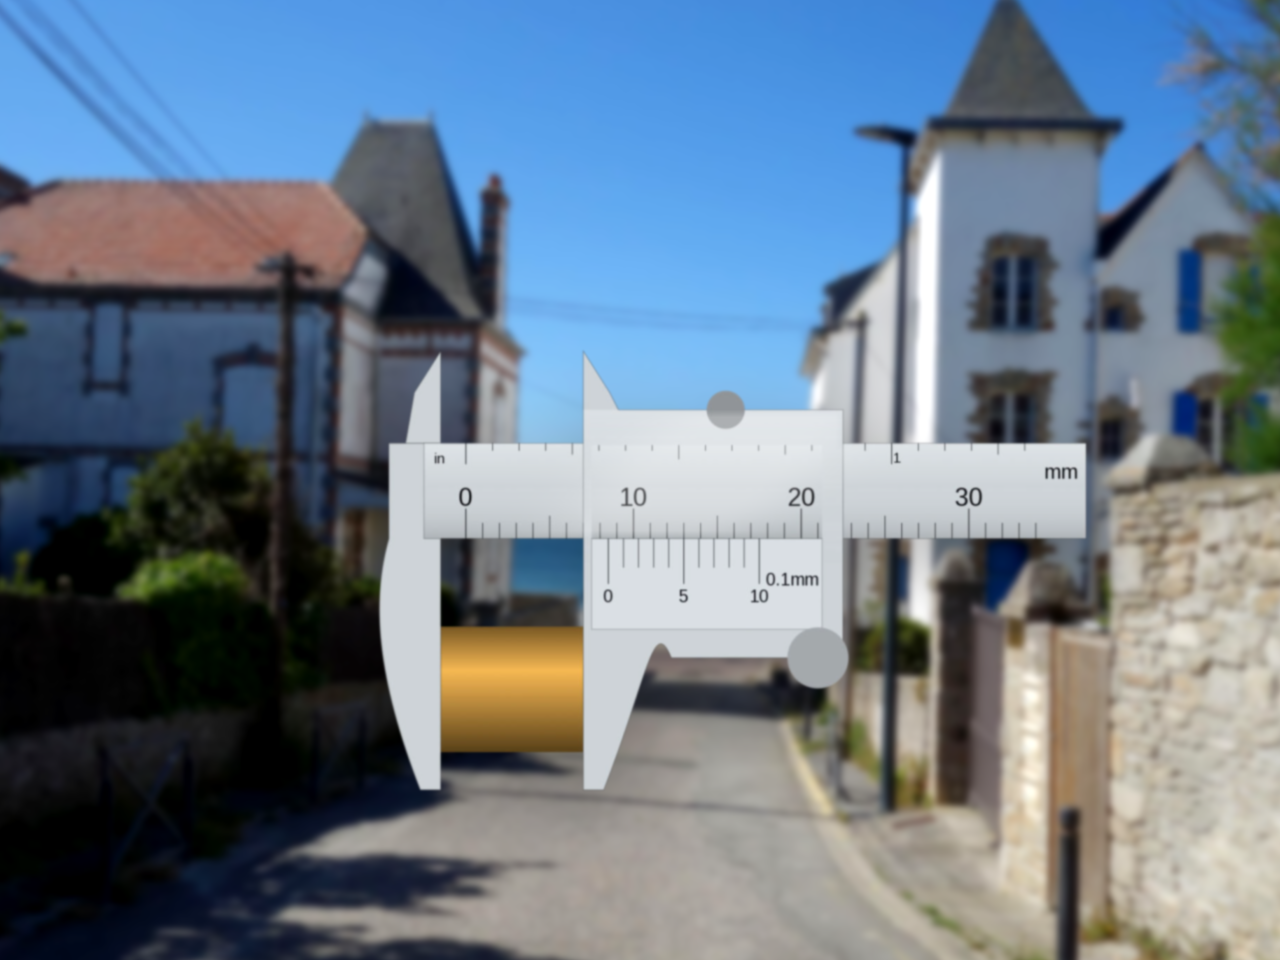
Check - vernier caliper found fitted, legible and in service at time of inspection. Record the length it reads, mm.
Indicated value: 8.5 mm
